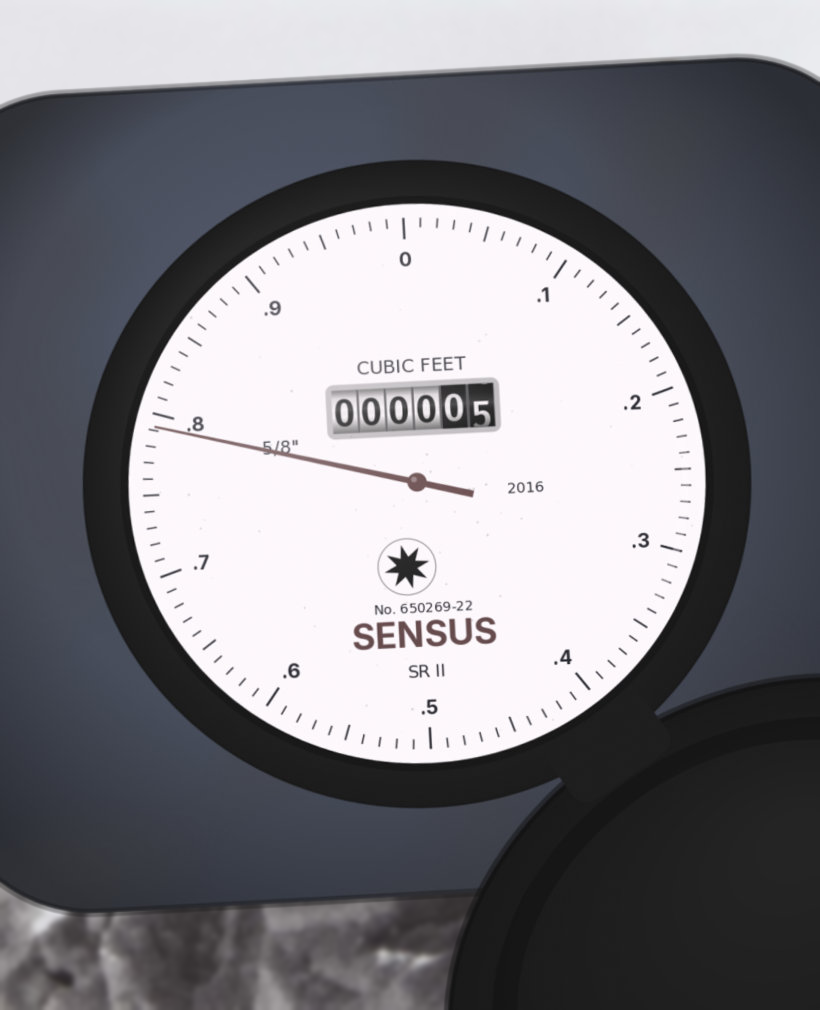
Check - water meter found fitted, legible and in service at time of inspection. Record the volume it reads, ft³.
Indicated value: 4.79 ft³
